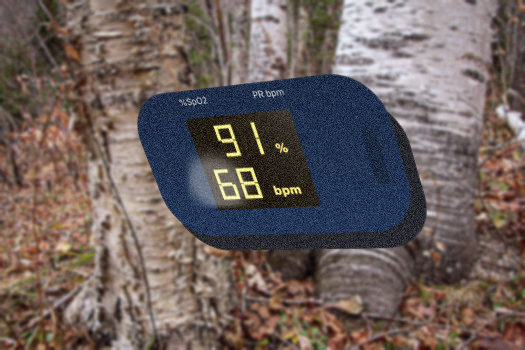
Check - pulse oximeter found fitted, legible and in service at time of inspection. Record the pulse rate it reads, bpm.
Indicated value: 68 bpm
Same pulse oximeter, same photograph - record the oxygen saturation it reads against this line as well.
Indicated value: 91 %
